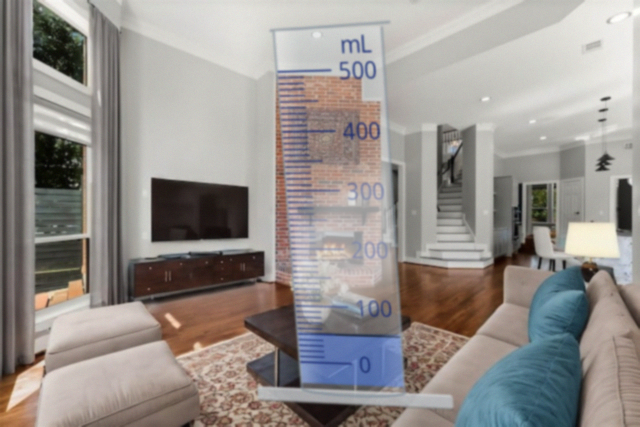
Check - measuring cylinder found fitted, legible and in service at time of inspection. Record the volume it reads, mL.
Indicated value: 50 mL
